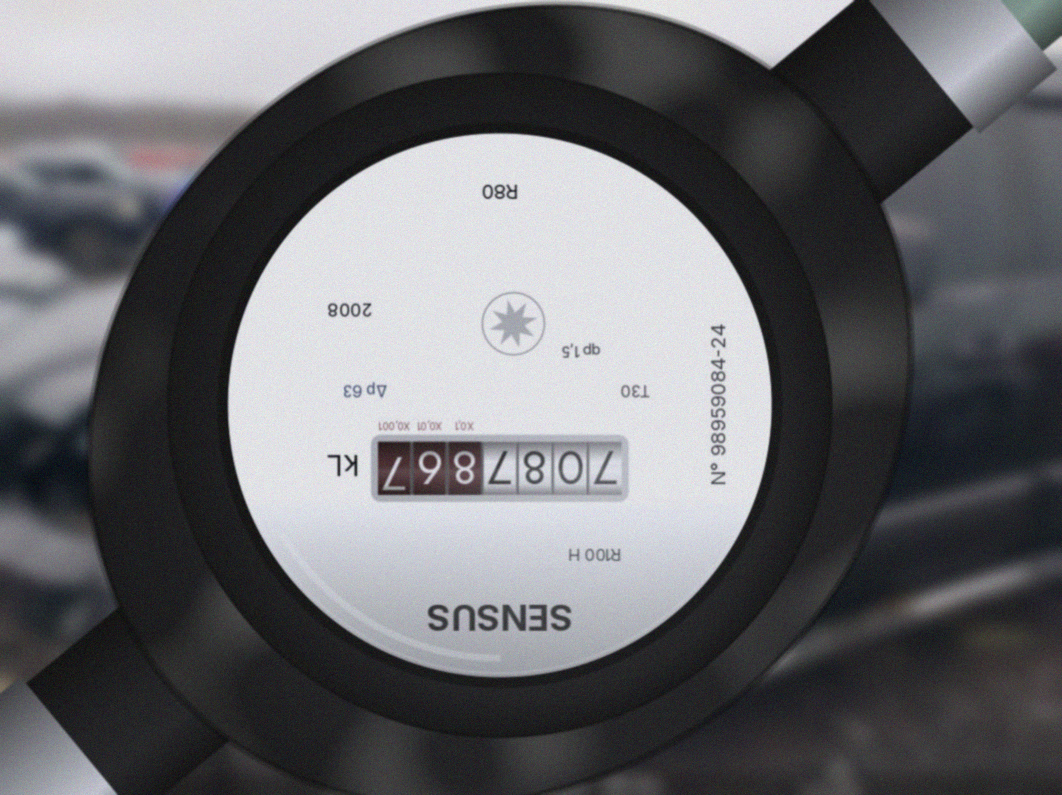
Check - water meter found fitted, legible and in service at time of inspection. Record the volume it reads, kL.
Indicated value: 7087.867 kL
